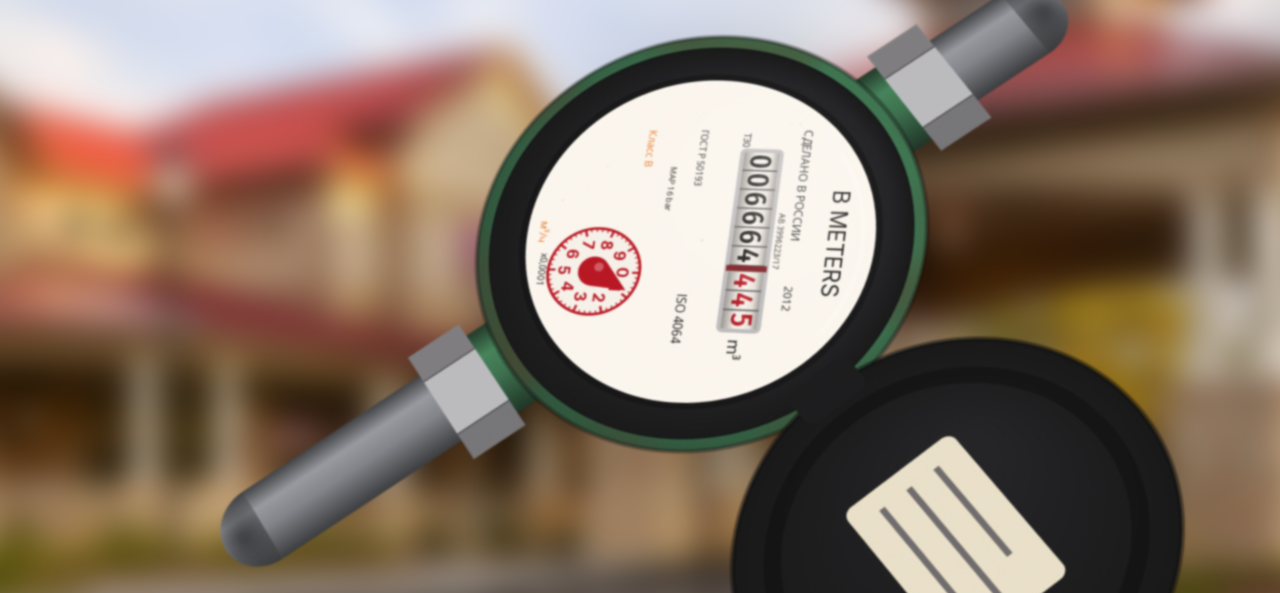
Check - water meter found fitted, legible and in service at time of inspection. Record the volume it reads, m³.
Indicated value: 6664.4450 m³
